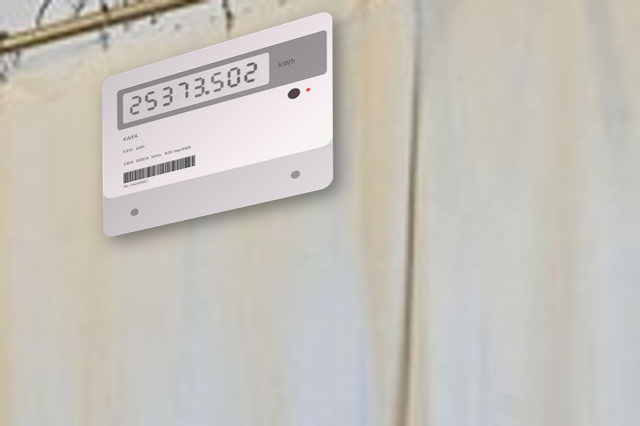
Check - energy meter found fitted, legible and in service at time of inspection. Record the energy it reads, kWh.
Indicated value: 25373.502 kWh
